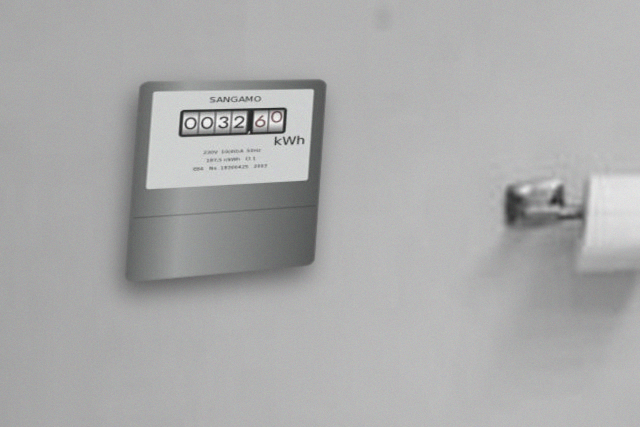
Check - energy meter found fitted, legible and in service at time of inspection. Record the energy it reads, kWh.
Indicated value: 32.60 kWh
